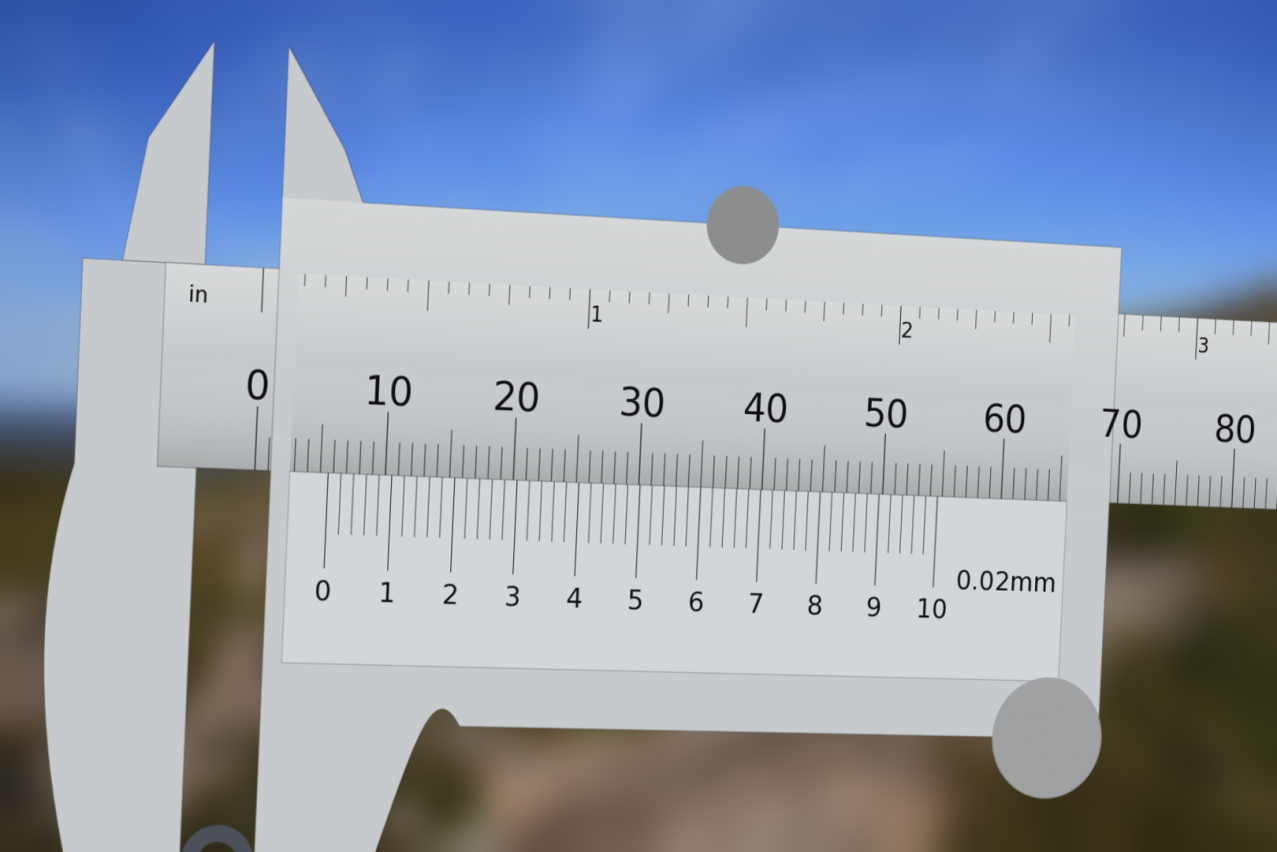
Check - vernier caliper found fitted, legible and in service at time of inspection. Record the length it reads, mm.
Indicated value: 5.6 mm
